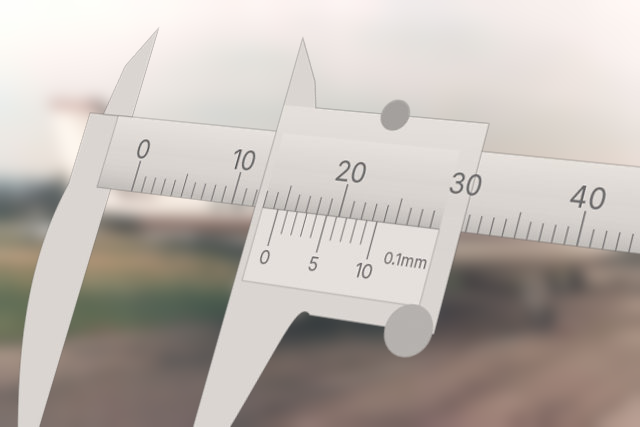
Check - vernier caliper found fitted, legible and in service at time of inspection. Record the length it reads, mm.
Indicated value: 14.4 mm
